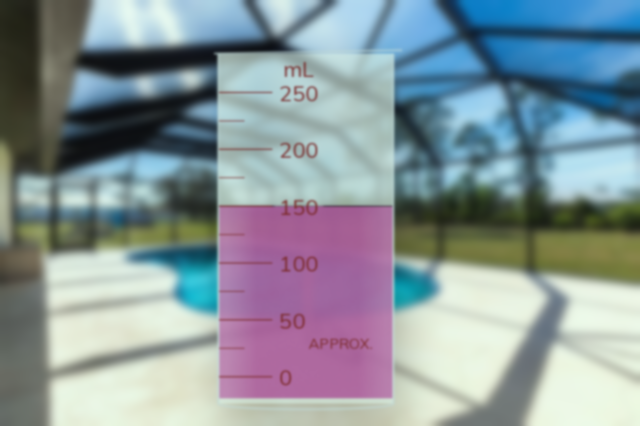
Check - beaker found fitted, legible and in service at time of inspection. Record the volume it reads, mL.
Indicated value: 150 mL
